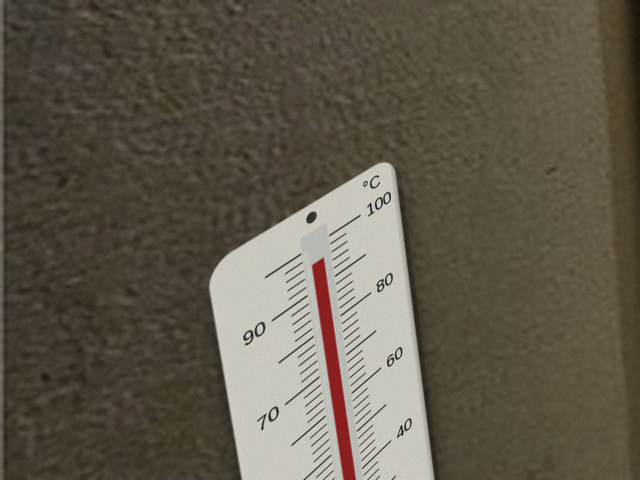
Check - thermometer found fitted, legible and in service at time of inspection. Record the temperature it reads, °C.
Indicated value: 96 °C
